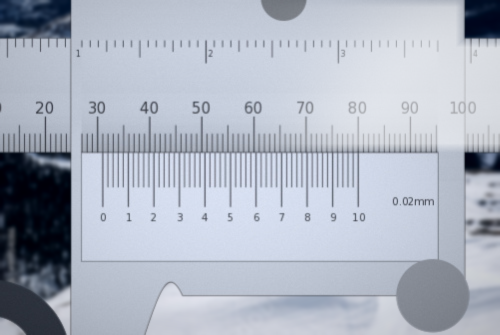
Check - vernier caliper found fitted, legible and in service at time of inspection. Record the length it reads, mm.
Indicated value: 31.0 mm
